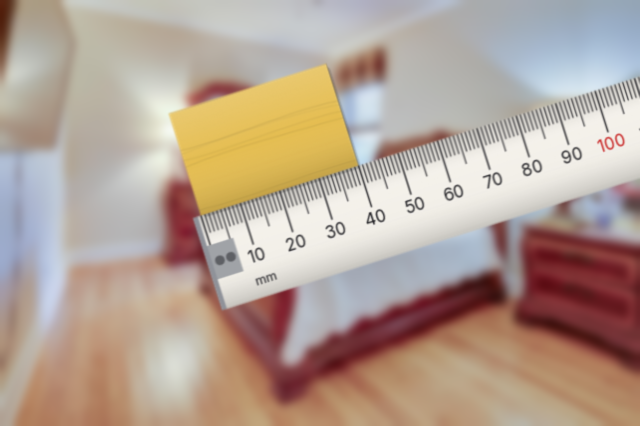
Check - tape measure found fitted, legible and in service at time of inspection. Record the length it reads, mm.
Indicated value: 40 mm
